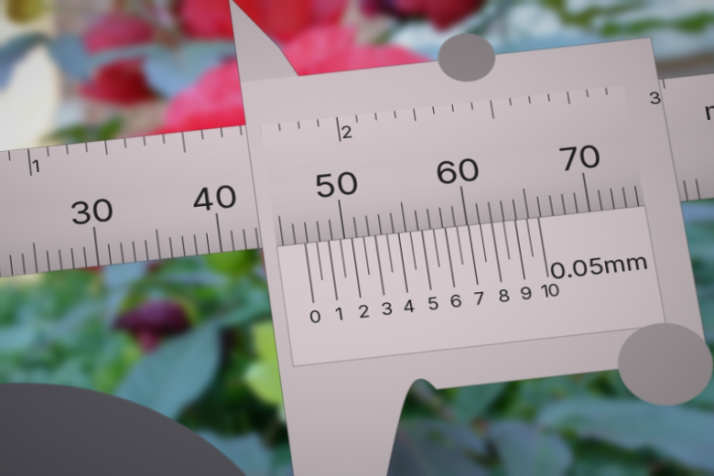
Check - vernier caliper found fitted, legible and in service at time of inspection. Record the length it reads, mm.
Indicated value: 46.8 mm
